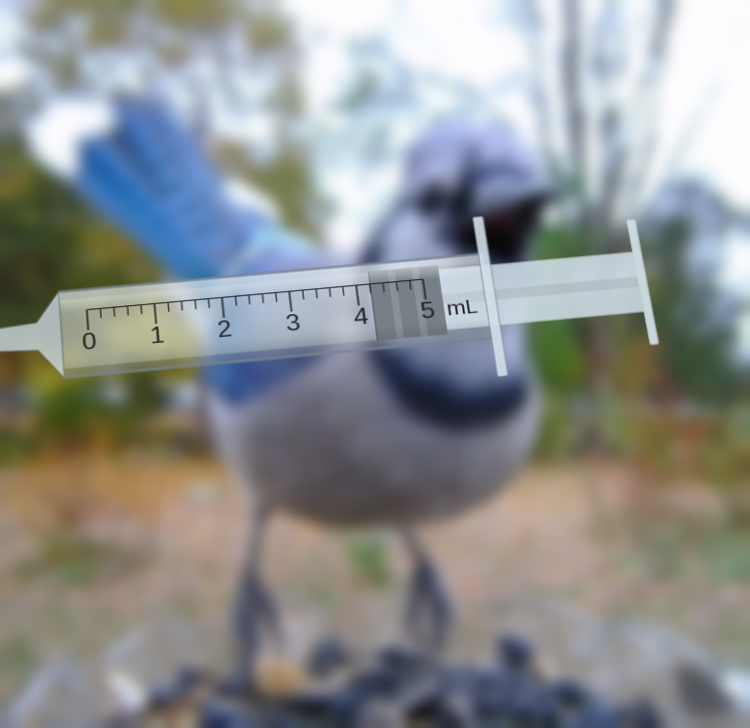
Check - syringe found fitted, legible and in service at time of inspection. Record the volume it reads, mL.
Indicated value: 4.2 mL
